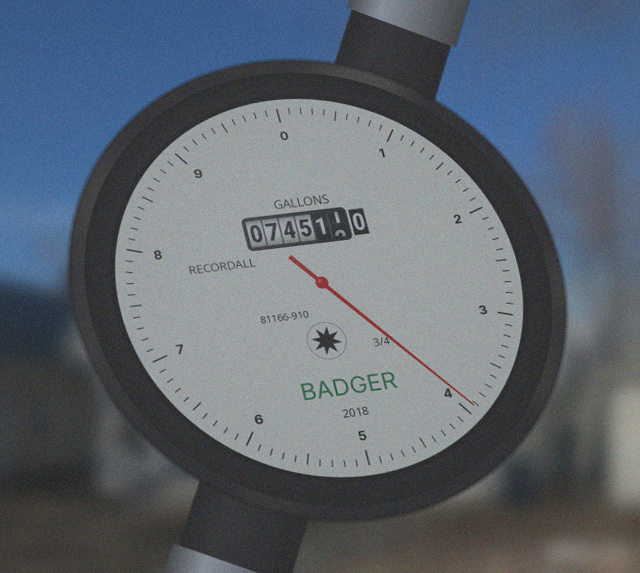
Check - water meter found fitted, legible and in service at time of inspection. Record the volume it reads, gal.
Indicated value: 745113.9 gal
